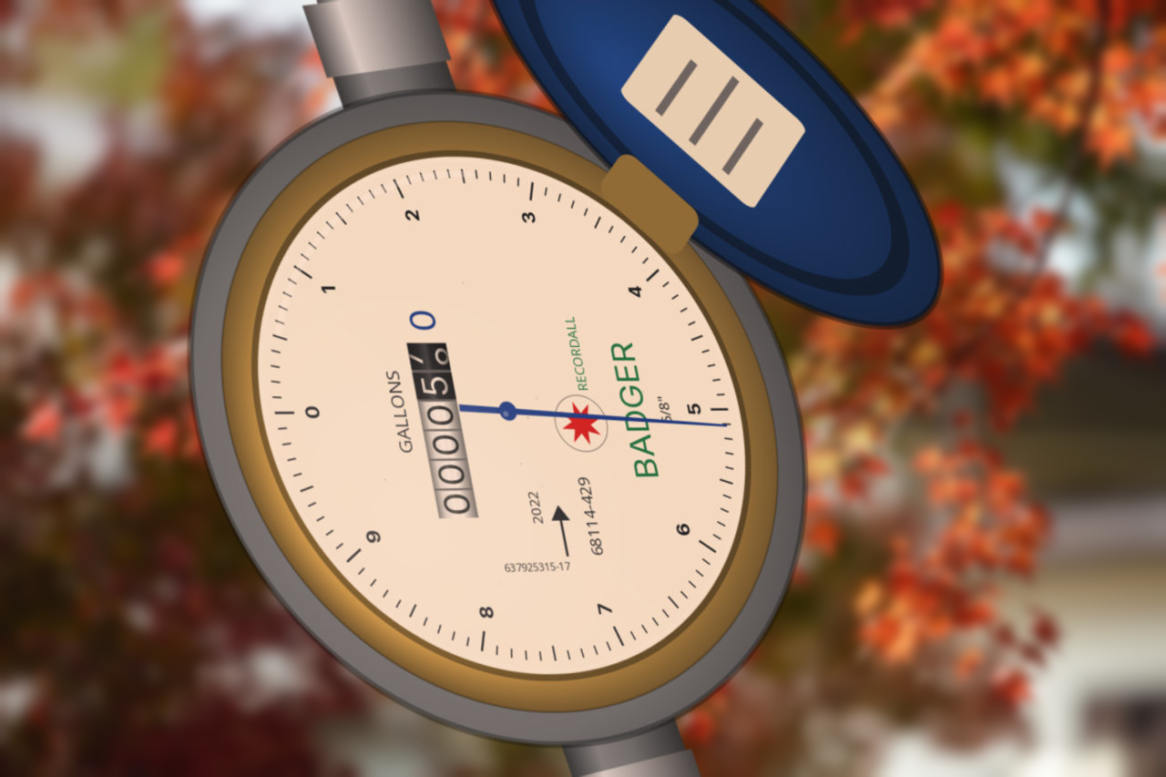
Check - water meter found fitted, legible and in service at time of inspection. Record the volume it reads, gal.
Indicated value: 575.1 gal
